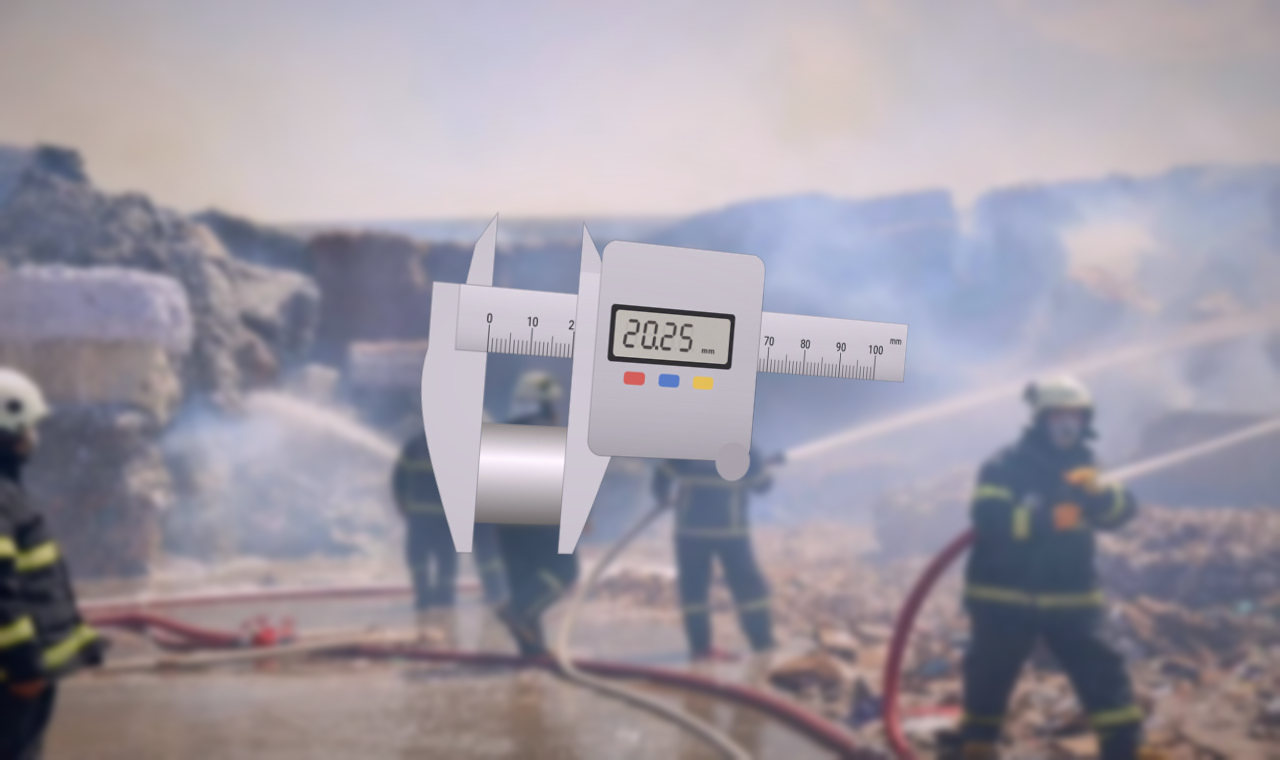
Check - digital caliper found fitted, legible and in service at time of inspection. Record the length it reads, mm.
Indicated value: 20.25 mm
